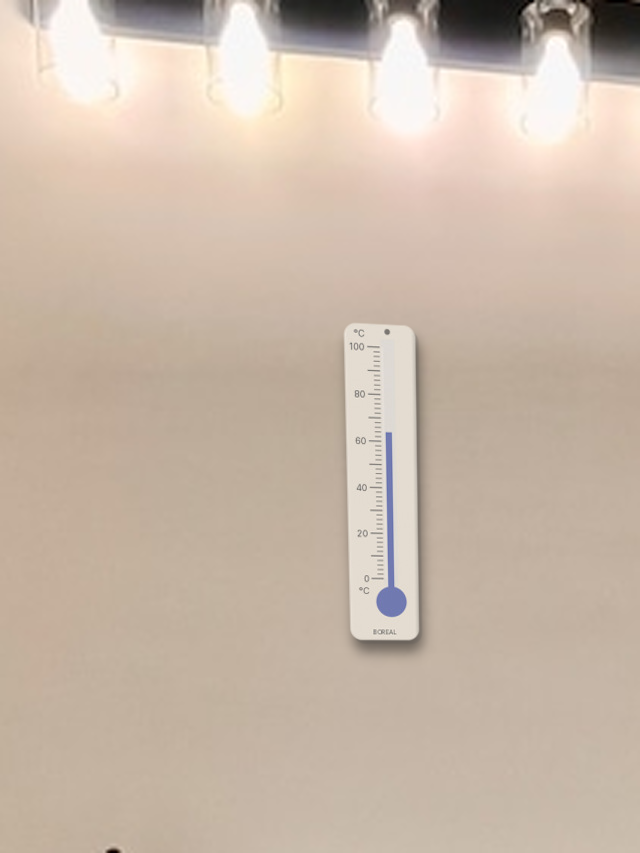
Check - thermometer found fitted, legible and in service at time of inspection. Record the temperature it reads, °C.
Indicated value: 64 °C
